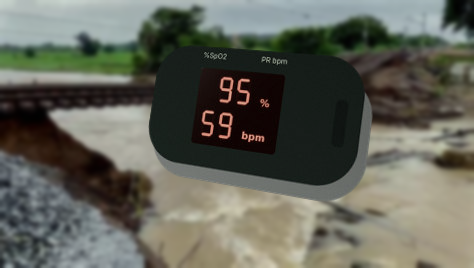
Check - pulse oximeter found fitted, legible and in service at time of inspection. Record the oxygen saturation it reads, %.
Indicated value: 95 %
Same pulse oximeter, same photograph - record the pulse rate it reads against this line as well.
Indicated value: 59 bpm
